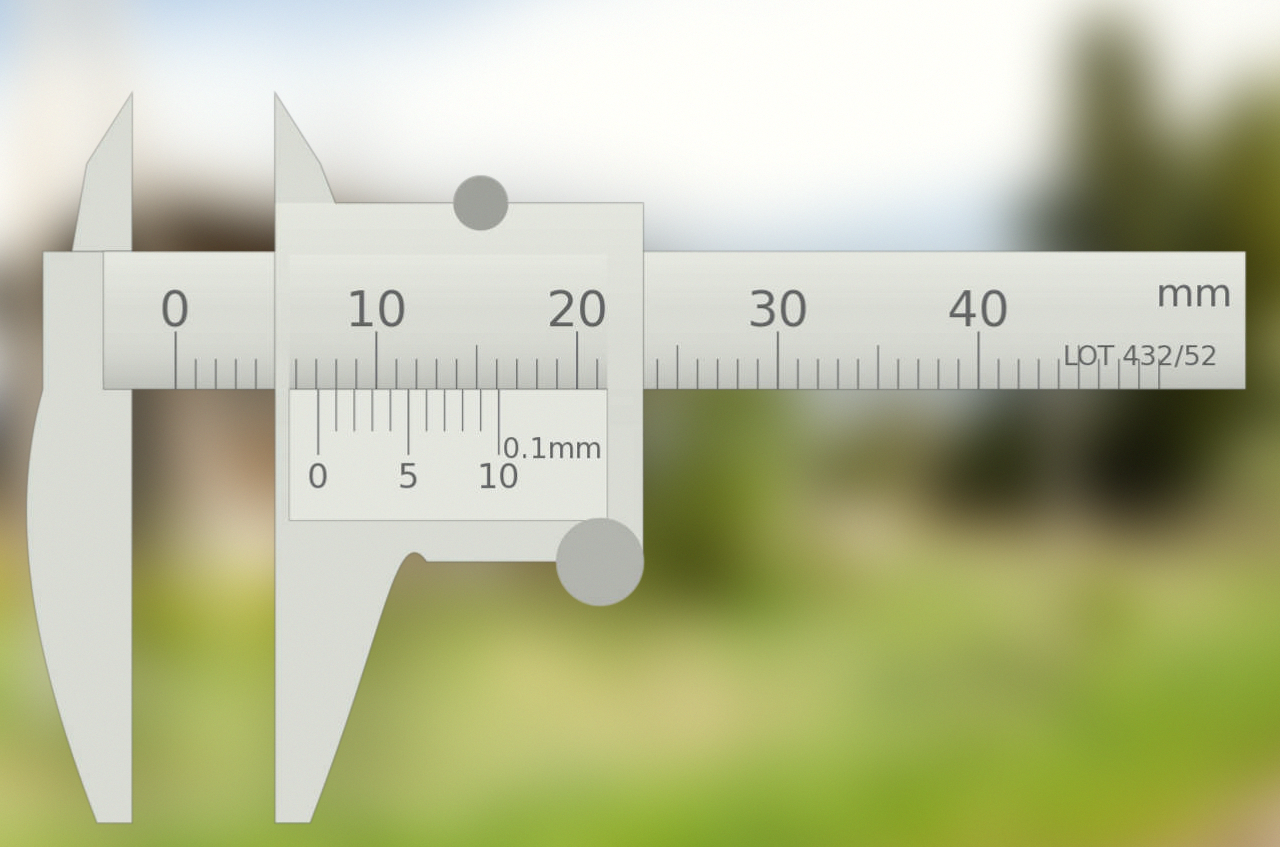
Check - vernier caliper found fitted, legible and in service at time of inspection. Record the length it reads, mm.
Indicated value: 7.1 mm
